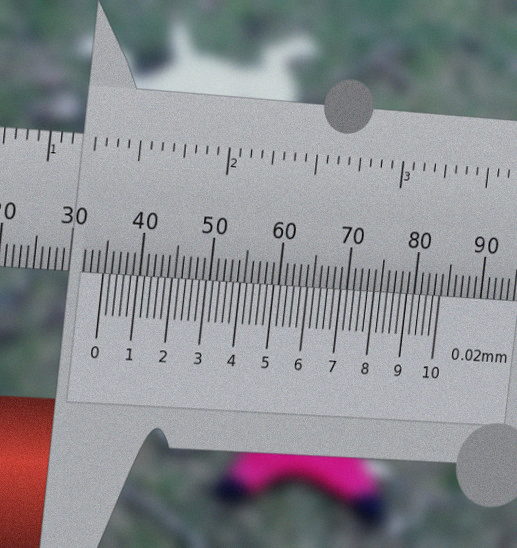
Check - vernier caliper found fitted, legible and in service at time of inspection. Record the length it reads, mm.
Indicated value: 34.8 mm
